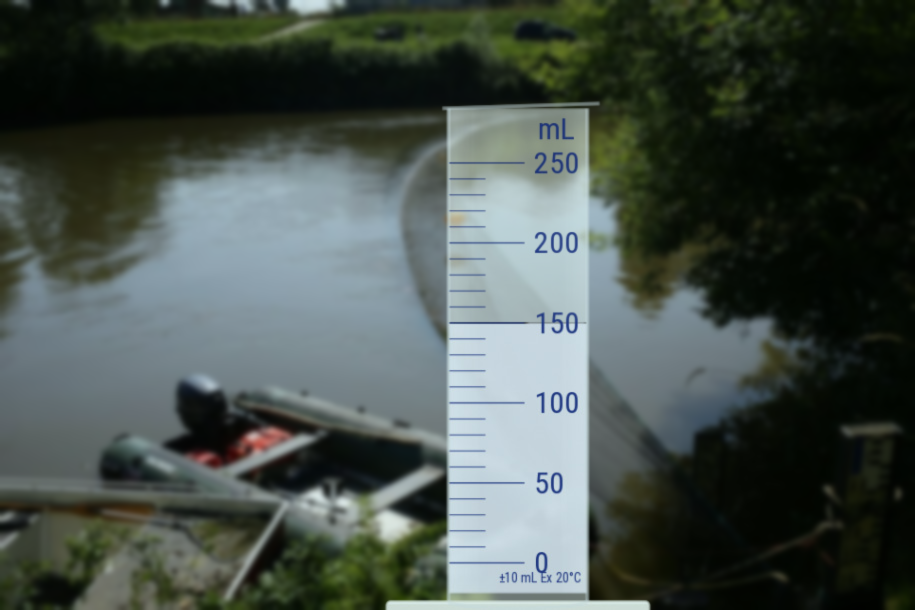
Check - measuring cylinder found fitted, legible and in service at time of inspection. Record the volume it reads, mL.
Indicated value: 150 mL
